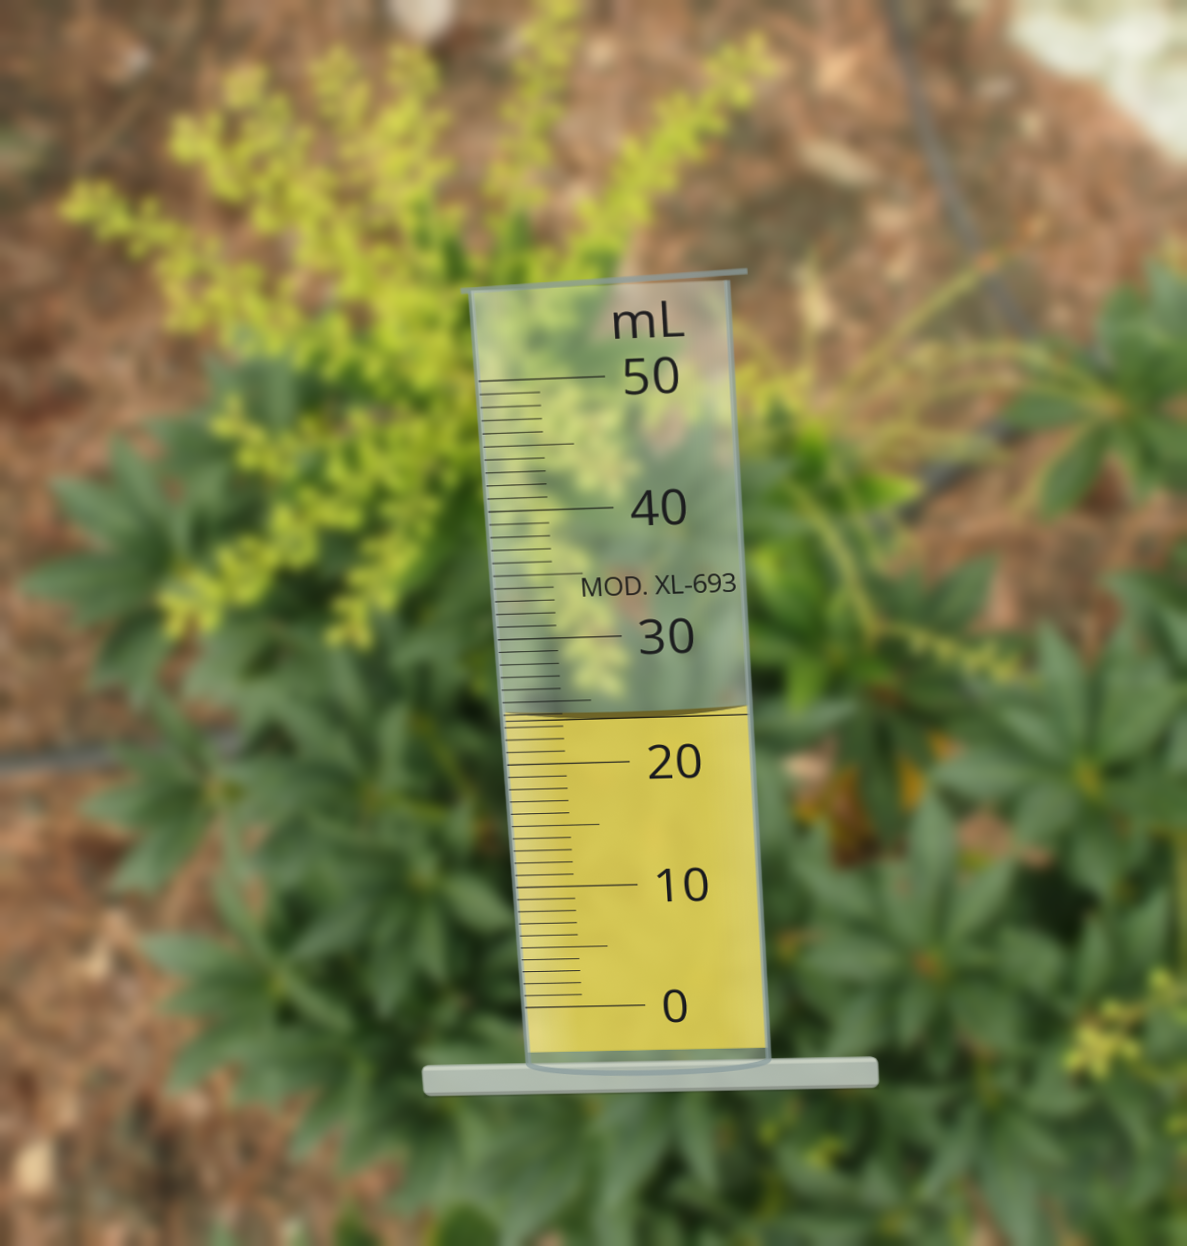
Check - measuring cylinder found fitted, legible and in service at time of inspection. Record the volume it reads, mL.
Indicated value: 23.5 mL
